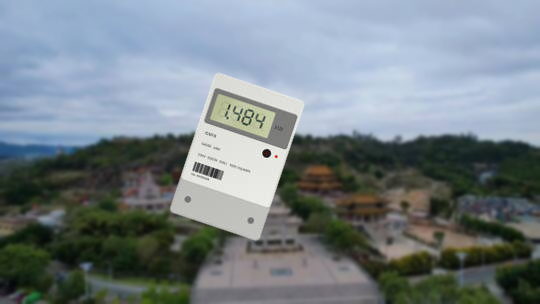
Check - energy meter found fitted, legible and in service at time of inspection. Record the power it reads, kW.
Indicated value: 1.484 kW
